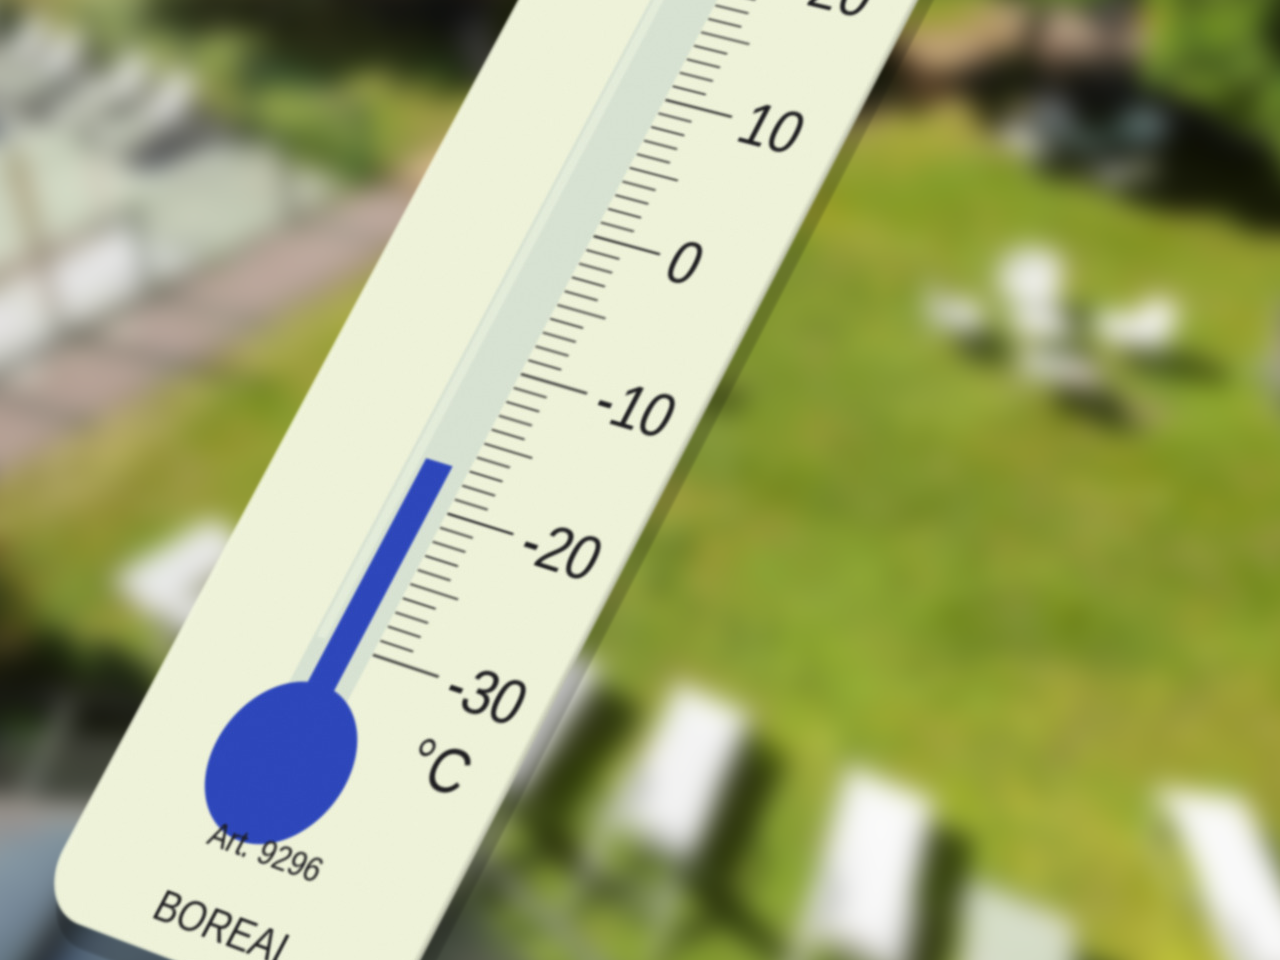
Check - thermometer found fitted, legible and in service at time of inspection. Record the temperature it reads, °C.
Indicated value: -17 °C
